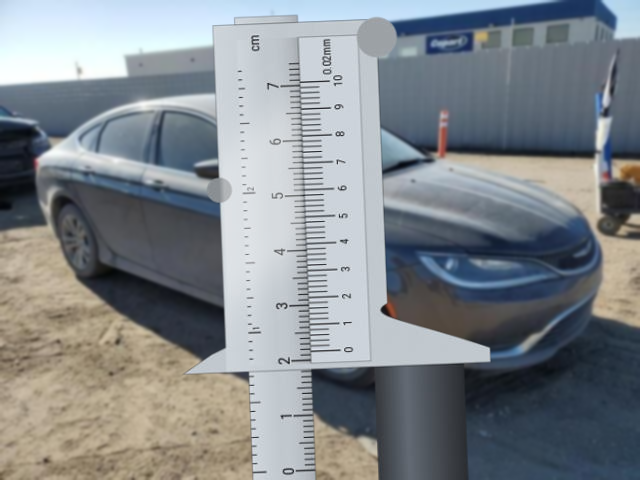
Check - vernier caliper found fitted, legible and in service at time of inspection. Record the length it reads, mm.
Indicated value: 21.6 mm
